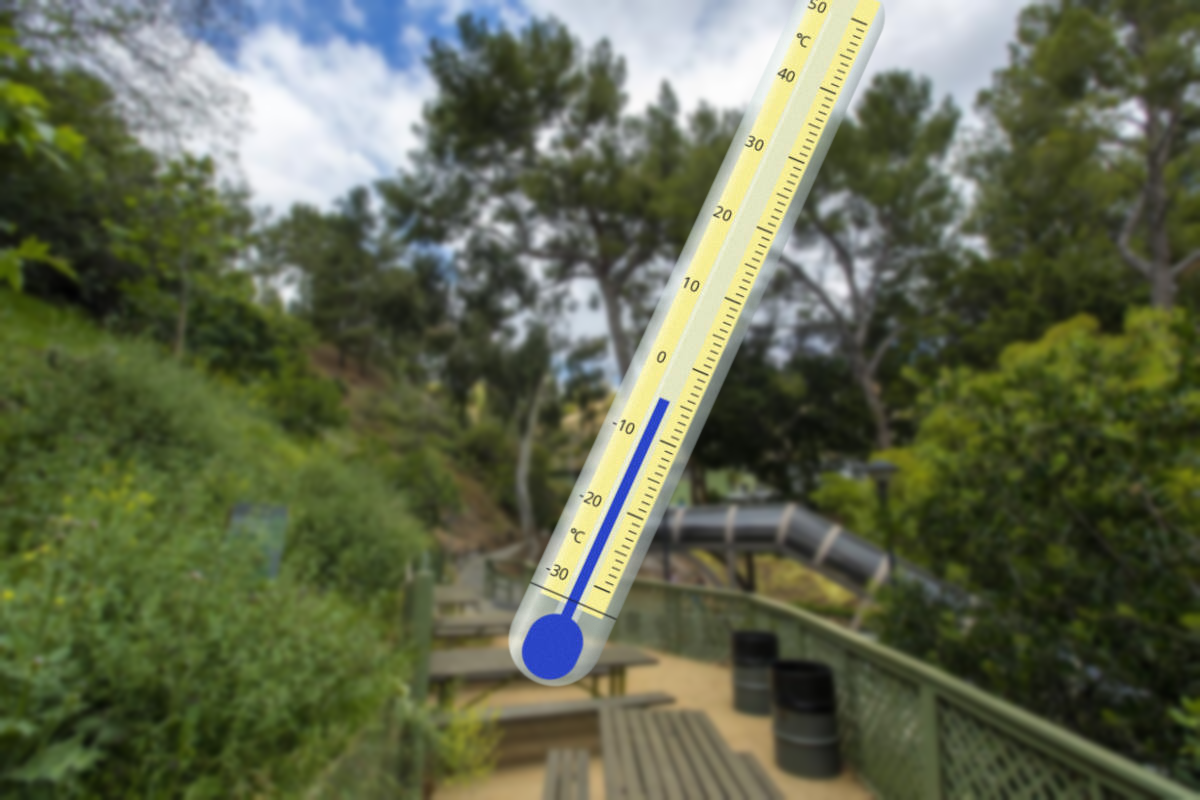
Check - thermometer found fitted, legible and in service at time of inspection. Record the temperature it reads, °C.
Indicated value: -5 °C
